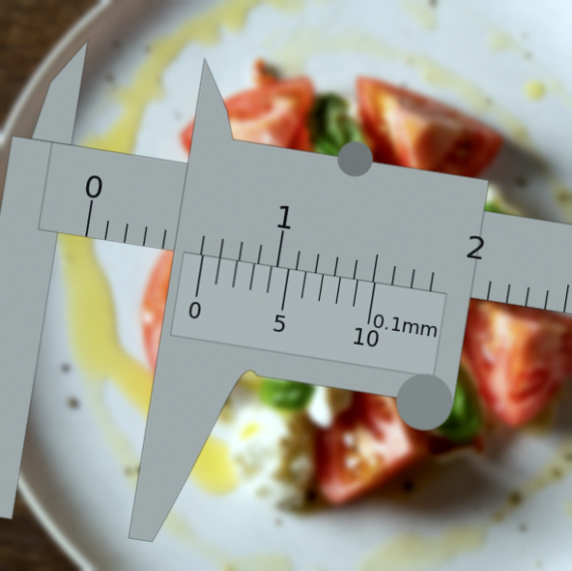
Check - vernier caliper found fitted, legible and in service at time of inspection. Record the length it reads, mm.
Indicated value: 6.1 mm
